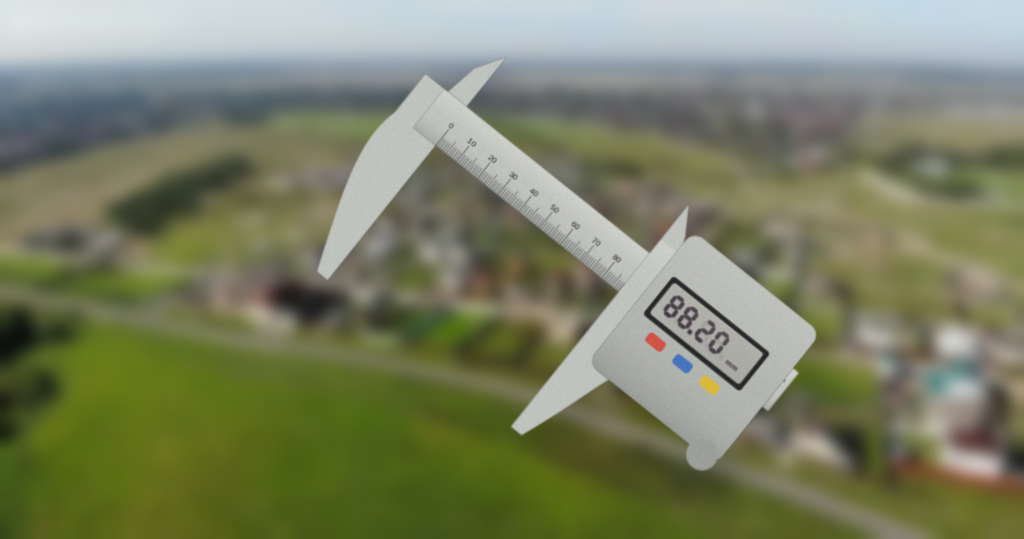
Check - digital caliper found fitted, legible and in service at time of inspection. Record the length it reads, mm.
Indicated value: 88.20 mm
